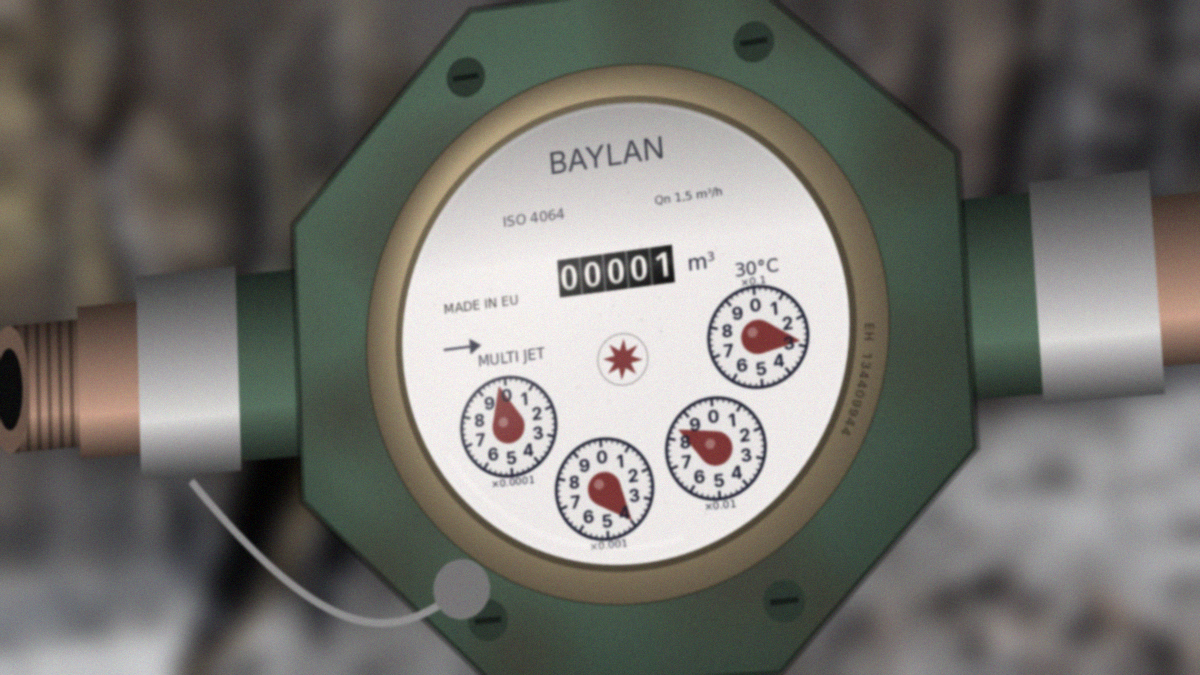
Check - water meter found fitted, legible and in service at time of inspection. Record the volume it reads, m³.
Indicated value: 1.2839 m³
